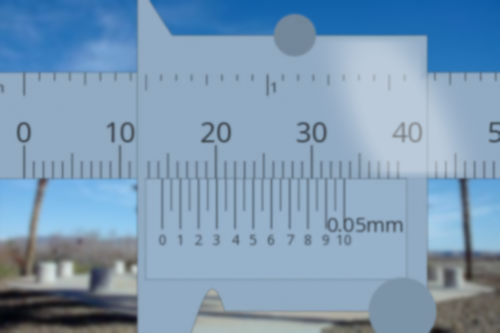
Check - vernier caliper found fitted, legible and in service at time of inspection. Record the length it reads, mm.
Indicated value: 14.4 mm
